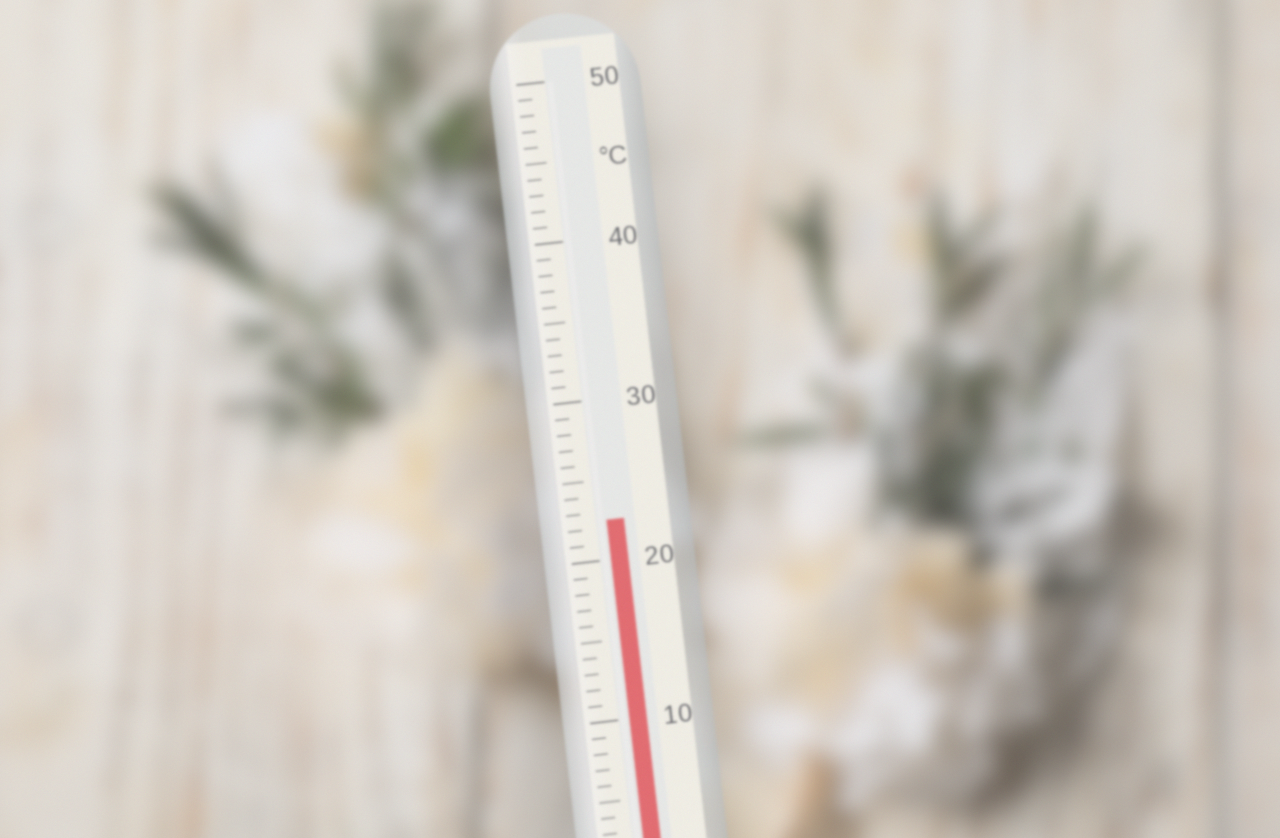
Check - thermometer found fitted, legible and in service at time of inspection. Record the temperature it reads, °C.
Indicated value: 22.5 °C
